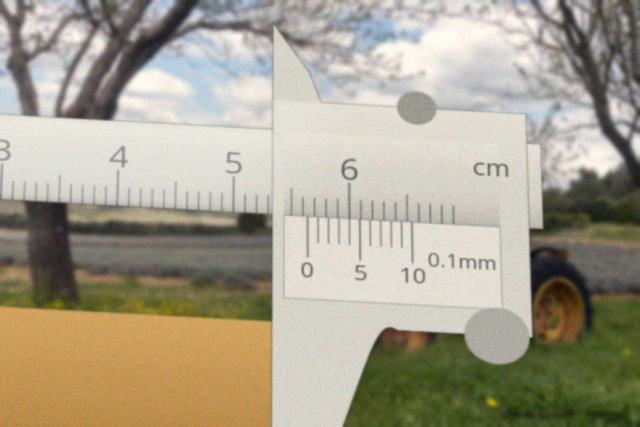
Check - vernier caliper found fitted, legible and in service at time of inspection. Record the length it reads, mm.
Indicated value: 56.4 mm
